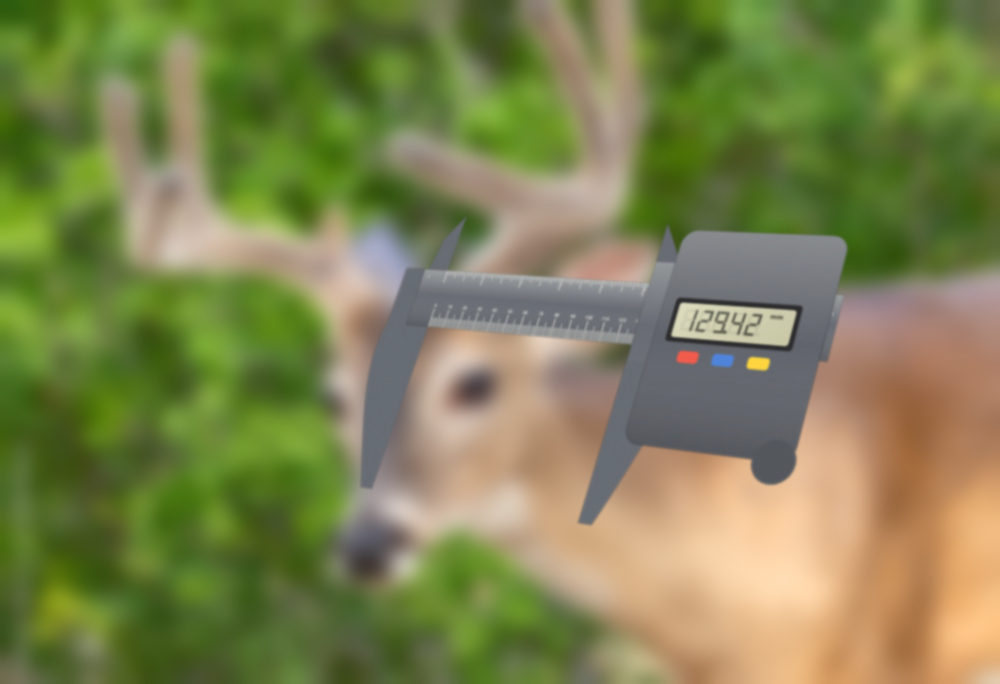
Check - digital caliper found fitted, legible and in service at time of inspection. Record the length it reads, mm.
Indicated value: 129.42 mm
